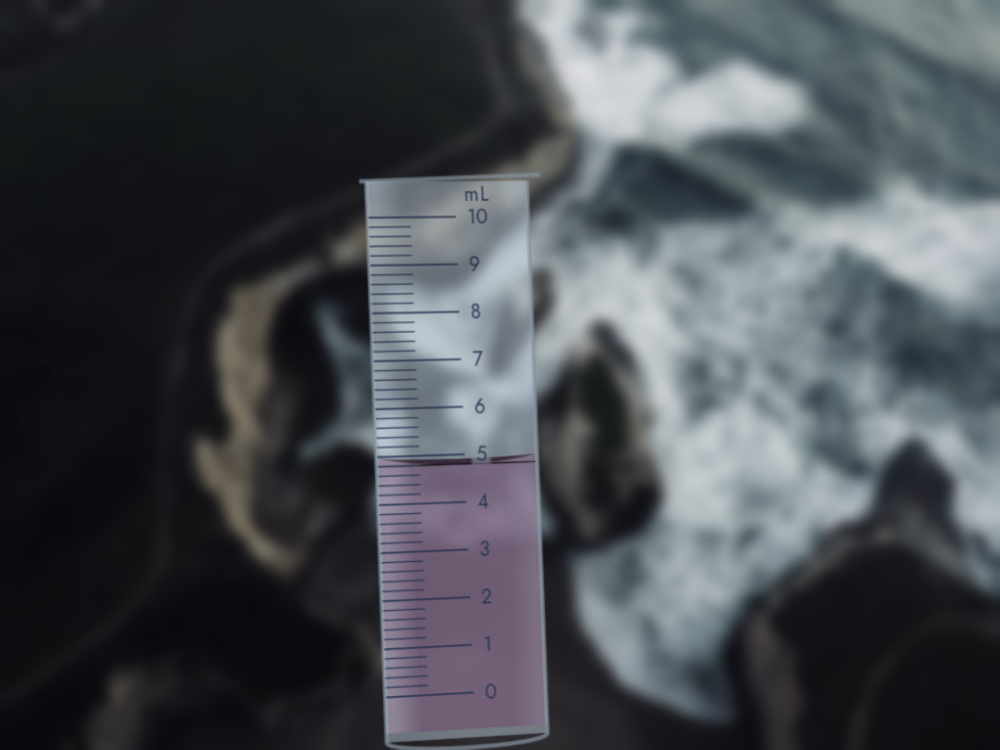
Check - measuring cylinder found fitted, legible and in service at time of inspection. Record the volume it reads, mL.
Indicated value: 4.8 mL
